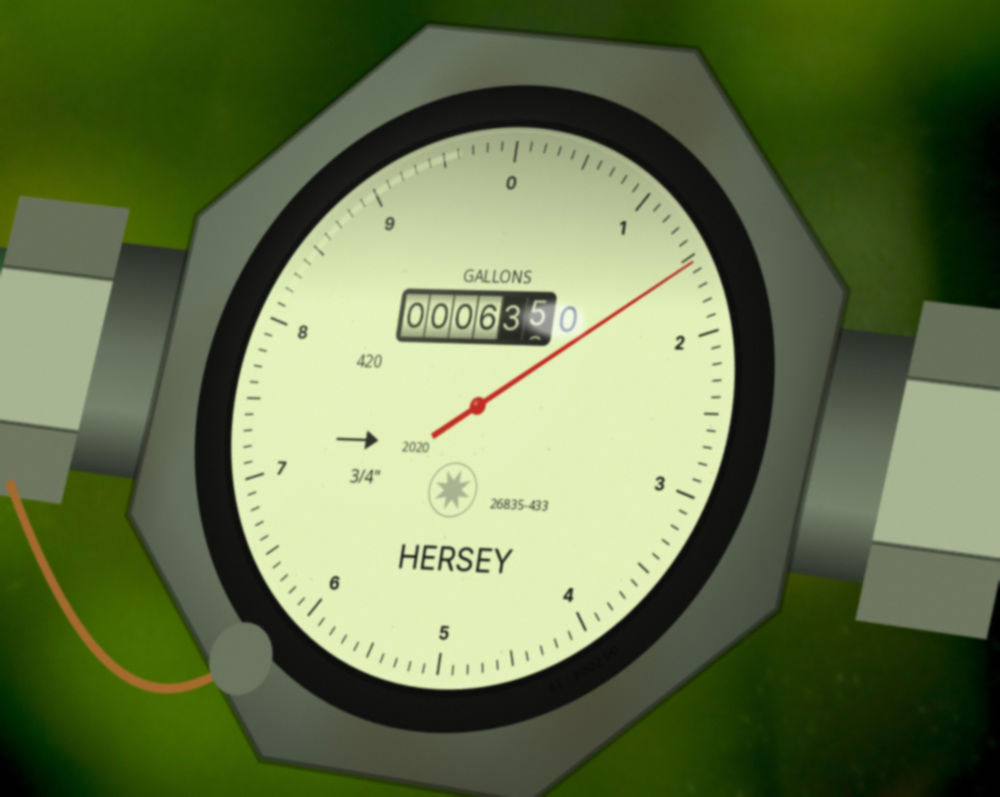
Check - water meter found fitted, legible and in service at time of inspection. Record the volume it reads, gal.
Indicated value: 6351.5 gal
